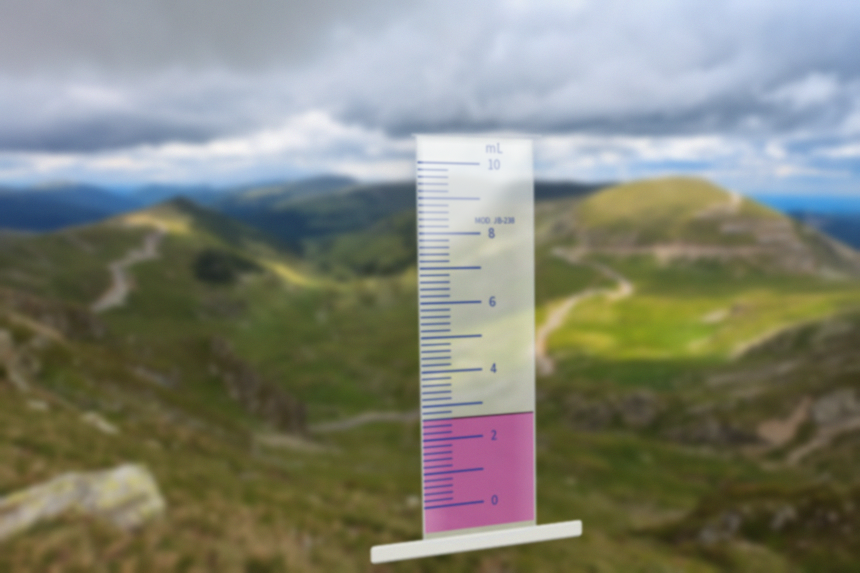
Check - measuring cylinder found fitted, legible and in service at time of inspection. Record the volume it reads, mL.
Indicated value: 2.6 mL
